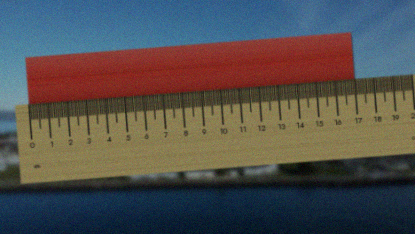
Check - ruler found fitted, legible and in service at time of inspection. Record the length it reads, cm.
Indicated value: 17 cm
